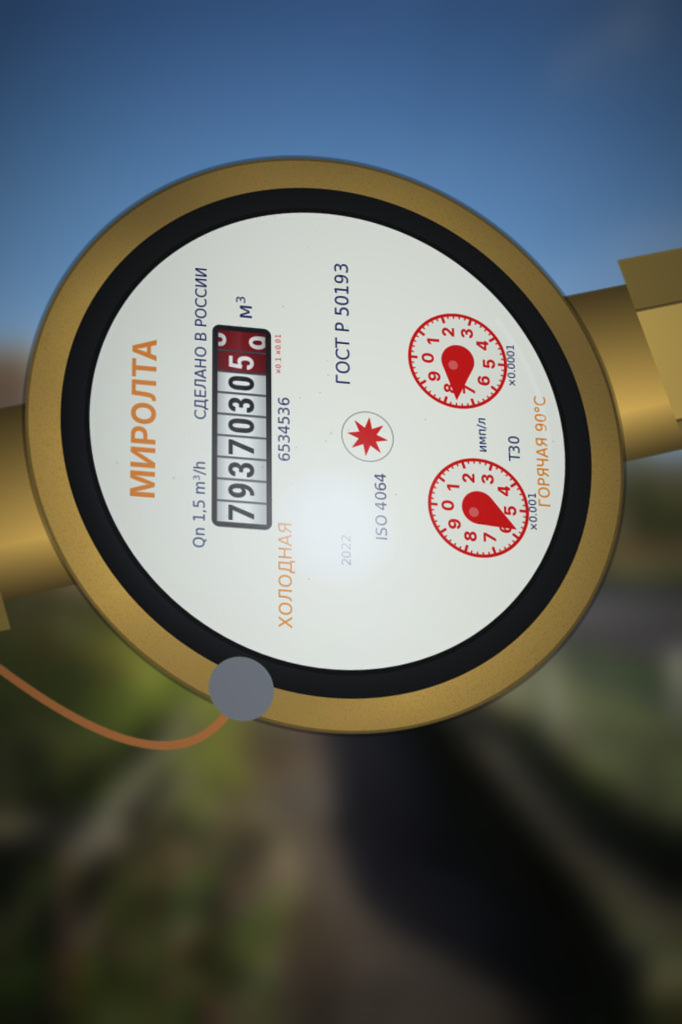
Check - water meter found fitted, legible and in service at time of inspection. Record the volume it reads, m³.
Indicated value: 7937030.5857 m³
